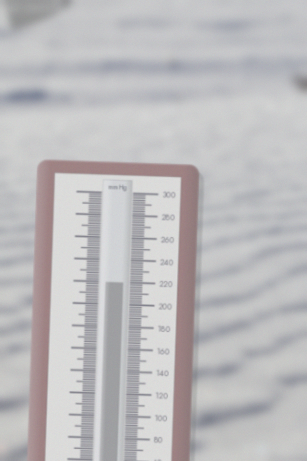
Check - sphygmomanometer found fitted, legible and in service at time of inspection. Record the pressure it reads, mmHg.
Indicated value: 220 mmHg
